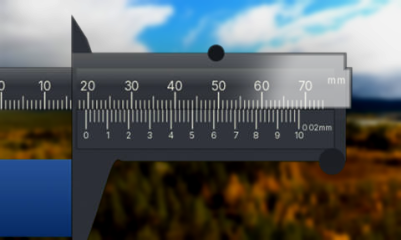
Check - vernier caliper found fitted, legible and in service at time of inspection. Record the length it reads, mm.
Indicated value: 19.5 mm
